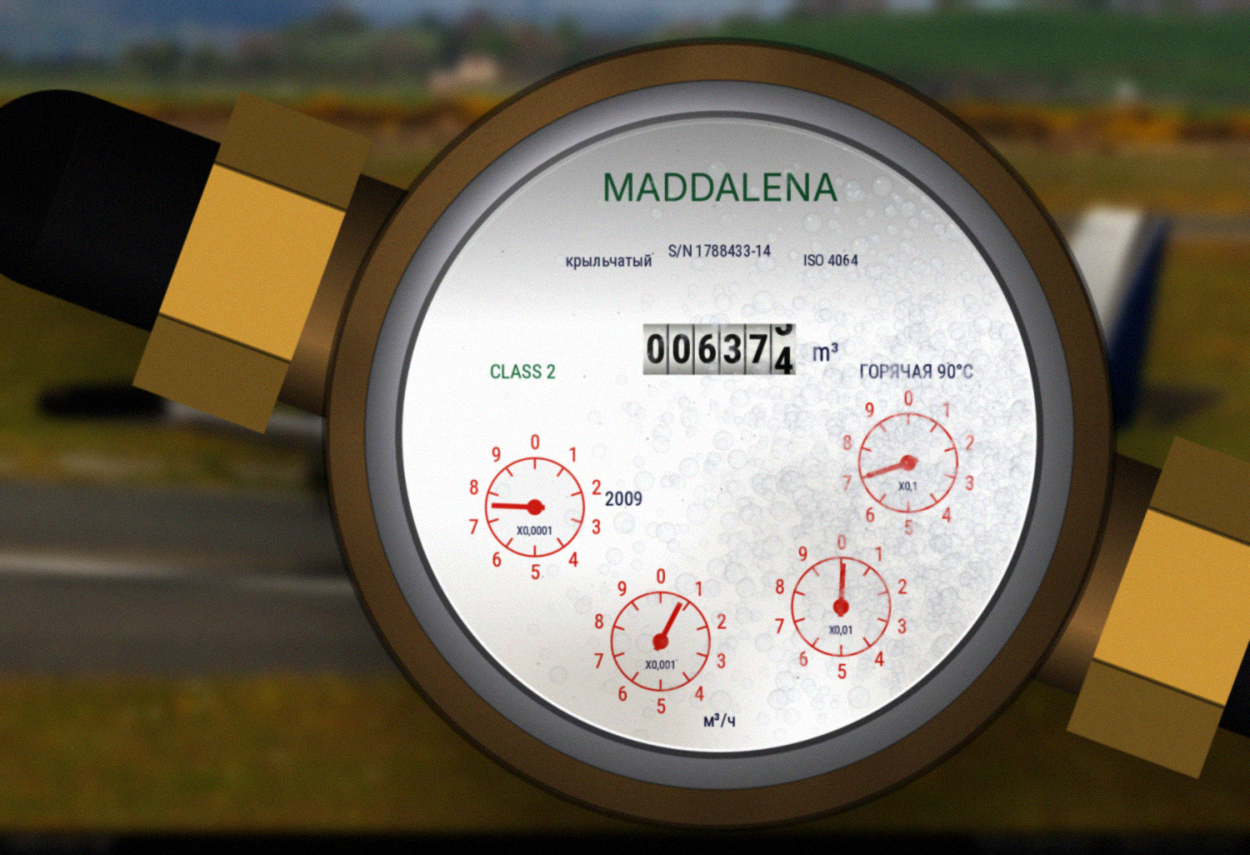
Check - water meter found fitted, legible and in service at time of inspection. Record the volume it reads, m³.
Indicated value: 6373.7007 m³
